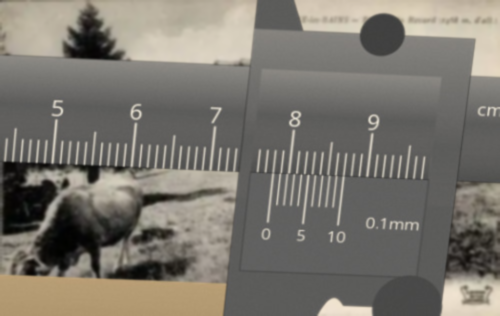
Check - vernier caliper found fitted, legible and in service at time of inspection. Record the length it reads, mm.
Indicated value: 78.0 mm
